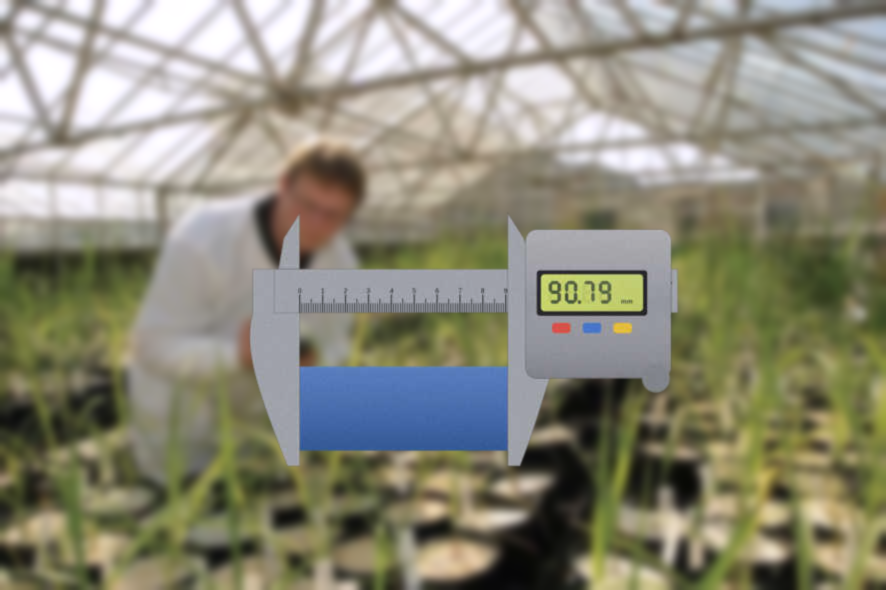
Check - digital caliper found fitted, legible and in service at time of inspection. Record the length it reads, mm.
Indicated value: 90.79 mm
